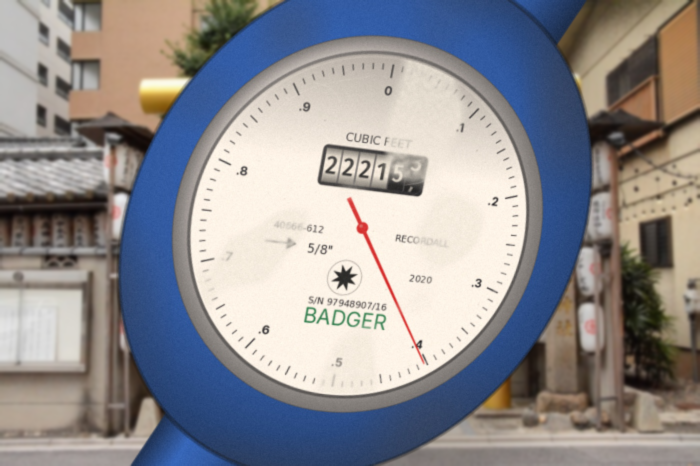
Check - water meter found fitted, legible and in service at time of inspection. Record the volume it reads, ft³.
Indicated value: 222153.40 ft³
